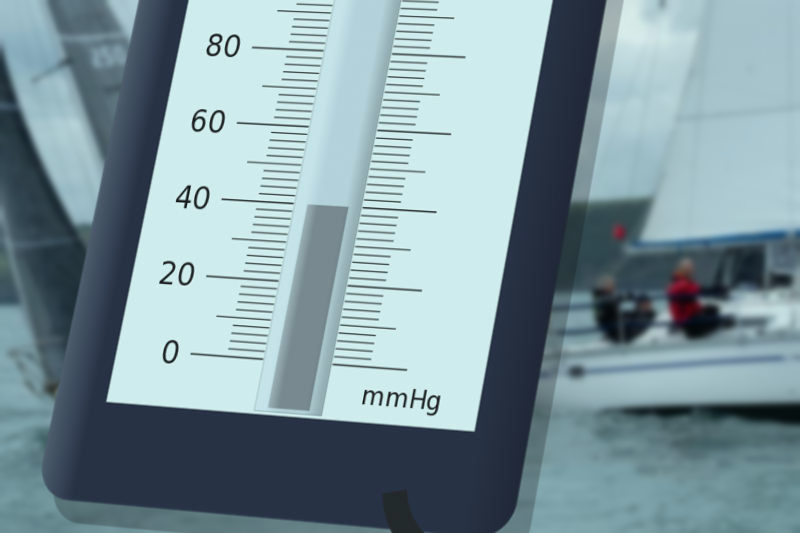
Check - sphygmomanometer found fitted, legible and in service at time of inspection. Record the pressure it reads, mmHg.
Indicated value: 40 mmHg
